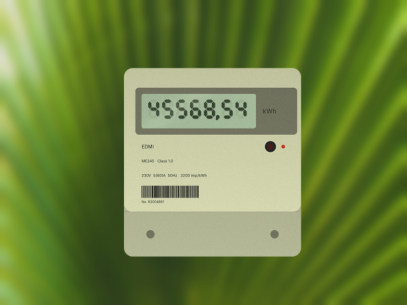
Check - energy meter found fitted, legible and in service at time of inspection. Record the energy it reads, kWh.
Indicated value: 45568.54 kWh
